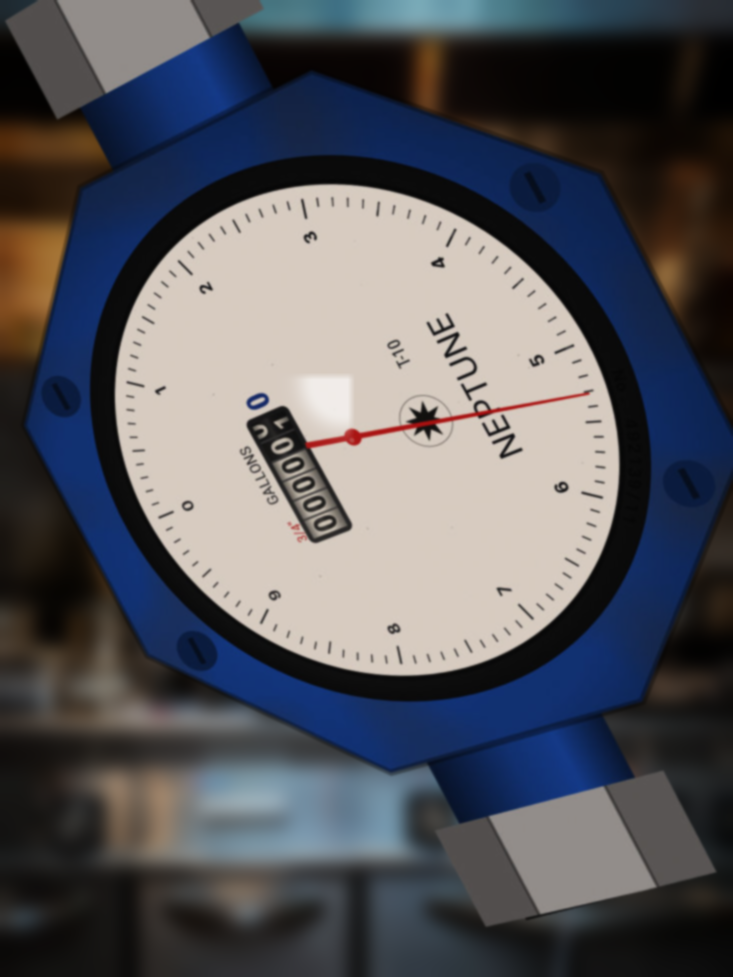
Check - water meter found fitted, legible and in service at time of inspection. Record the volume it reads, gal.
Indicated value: 5.3 gal
